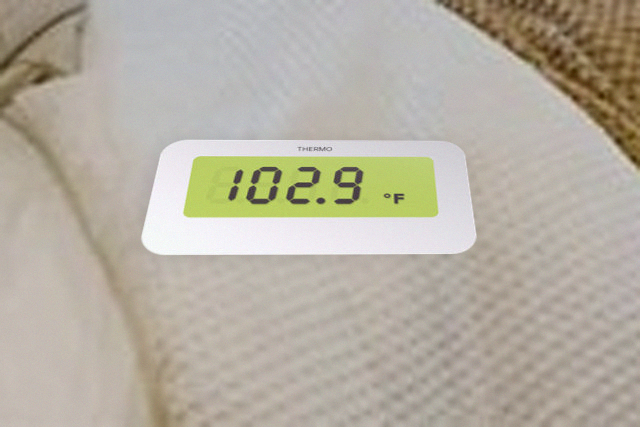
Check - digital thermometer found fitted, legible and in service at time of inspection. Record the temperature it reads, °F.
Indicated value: 102.9 °F
